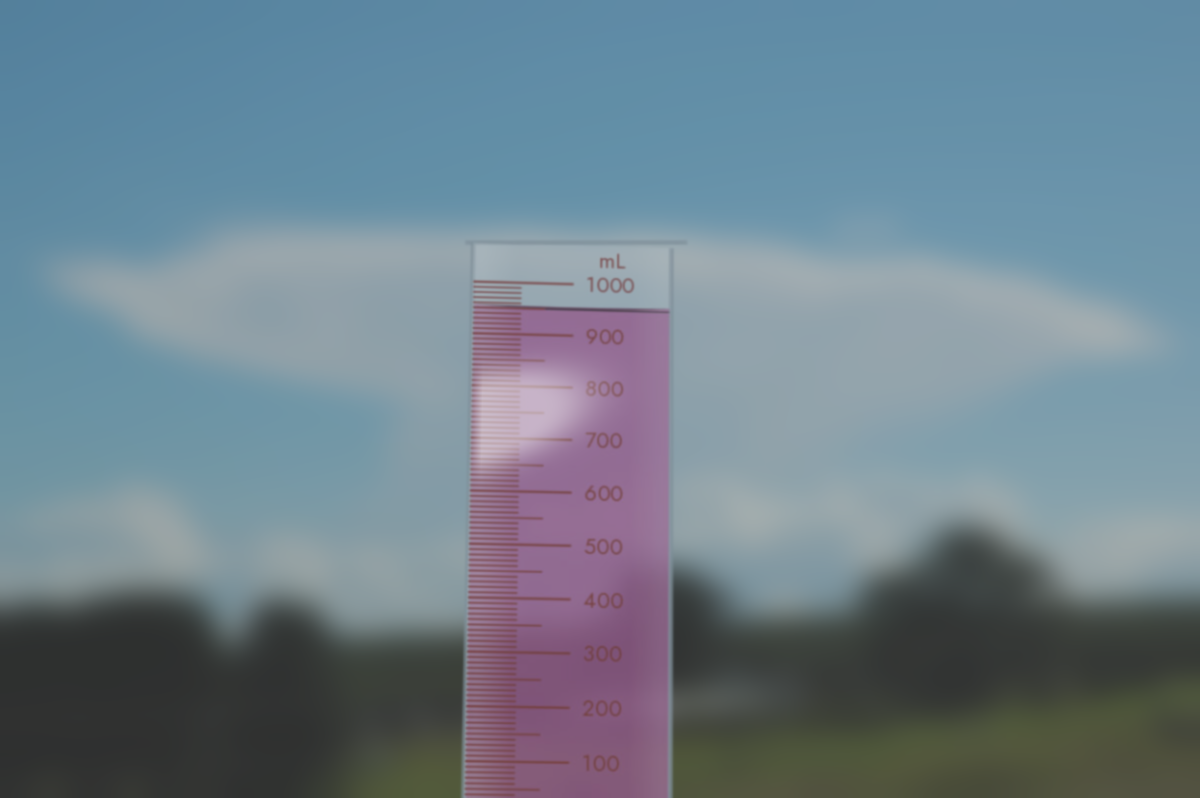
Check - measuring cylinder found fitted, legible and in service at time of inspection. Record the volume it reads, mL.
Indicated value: 950 mL
